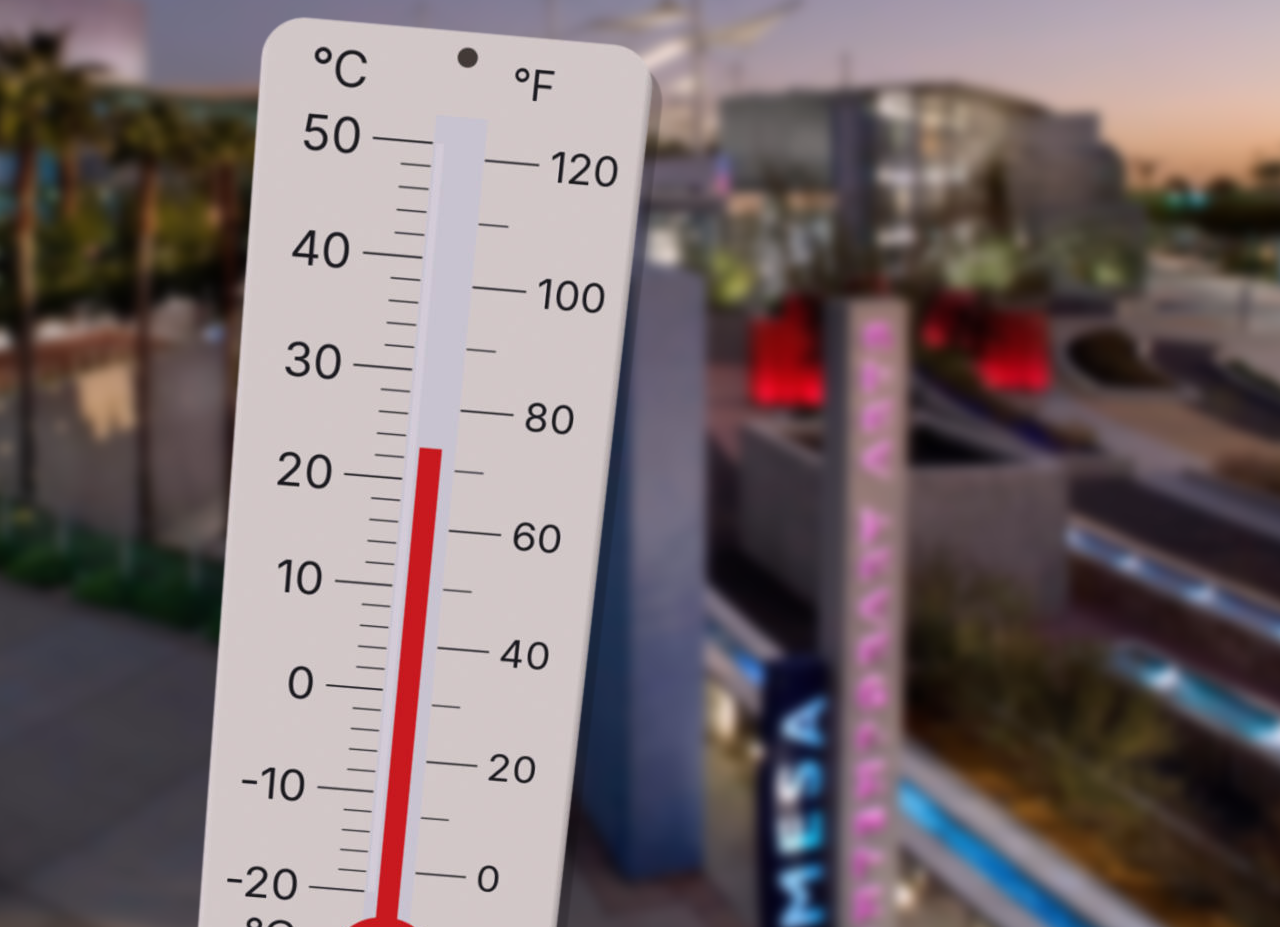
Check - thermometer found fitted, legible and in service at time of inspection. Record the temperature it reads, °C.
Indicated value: 23 °C
